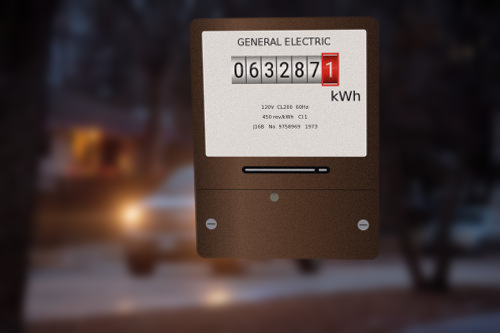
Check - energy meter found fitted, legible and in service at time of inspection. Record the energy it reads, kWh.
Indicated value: 63287.1 kWh
